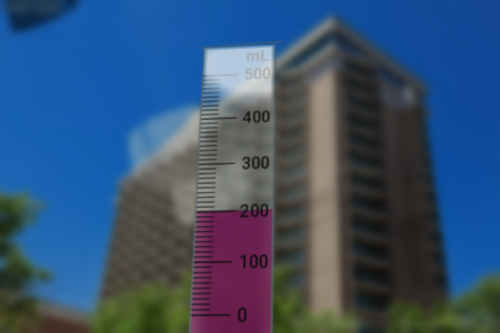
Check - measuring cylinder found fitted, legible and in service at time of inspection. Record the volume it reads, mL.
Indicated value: 200 mL
